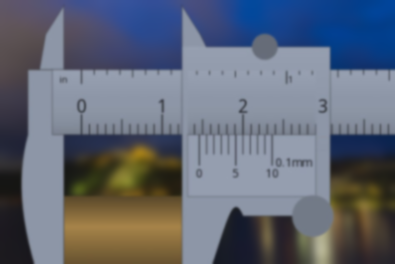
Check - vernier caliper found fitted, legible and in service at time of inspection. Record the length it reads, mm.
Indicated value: 14.6 mm
